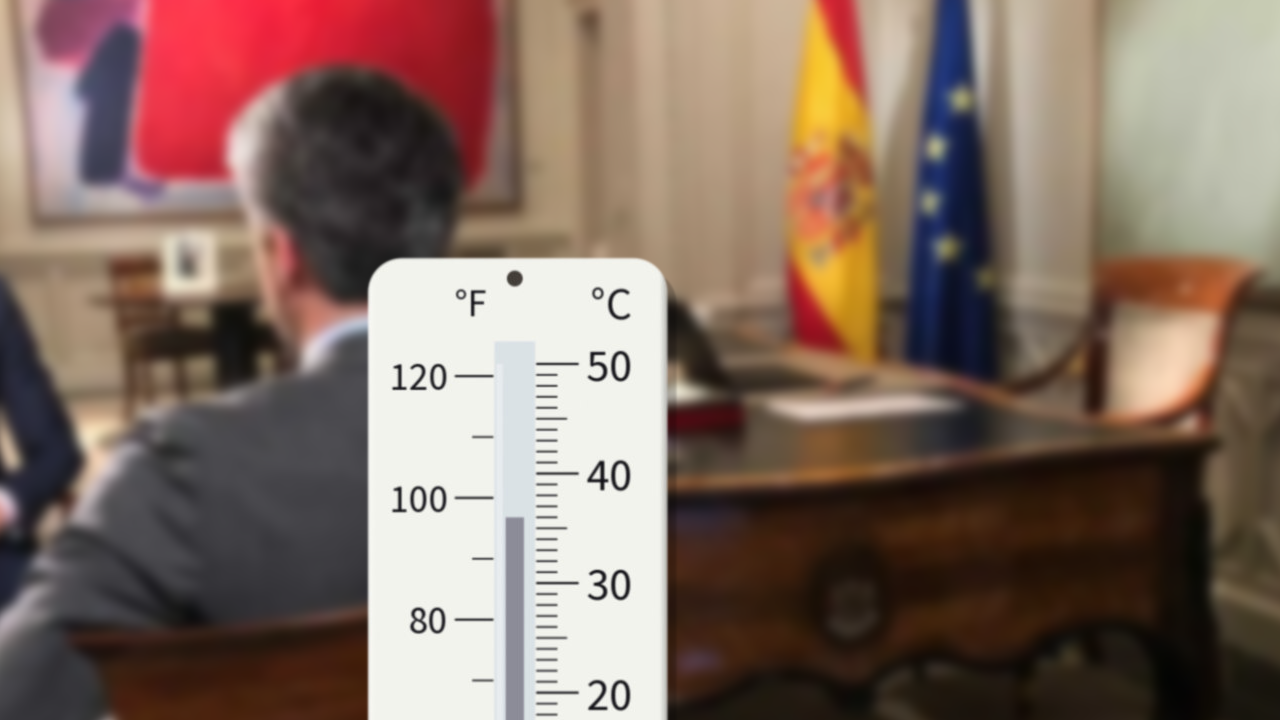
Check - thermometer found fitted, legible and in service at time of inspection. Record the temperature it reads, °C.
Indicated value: 36 °C
